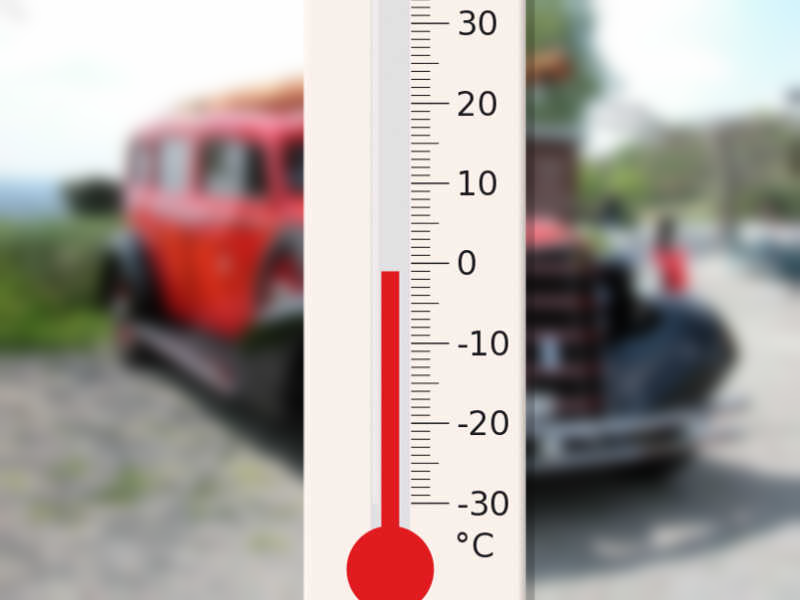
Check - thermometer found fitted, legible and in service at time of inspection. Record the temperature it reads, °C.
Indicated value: -1 °C
